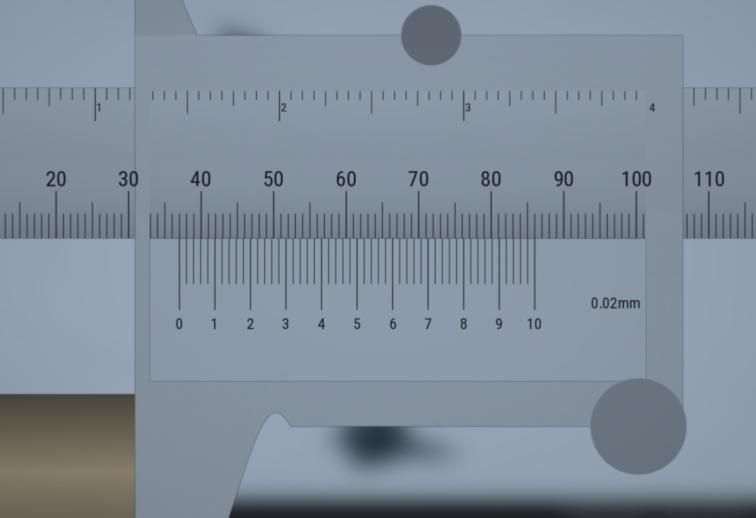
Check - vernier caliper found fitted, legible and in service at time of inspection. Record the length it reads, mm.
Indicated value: 37.0 mm
